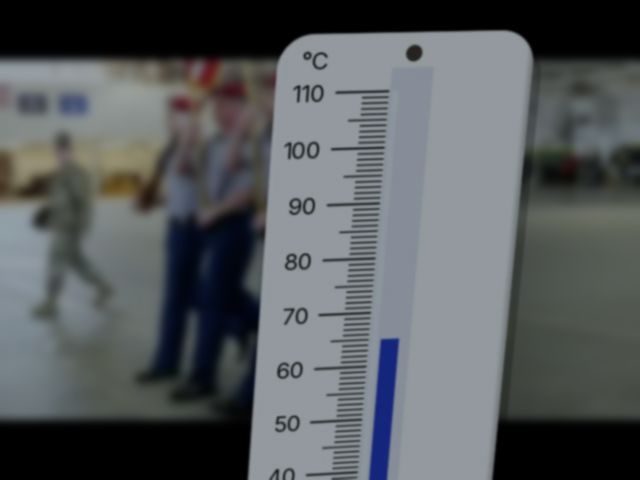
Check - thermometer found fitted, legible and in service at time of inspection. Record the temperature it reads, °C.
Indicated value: 65 °C
